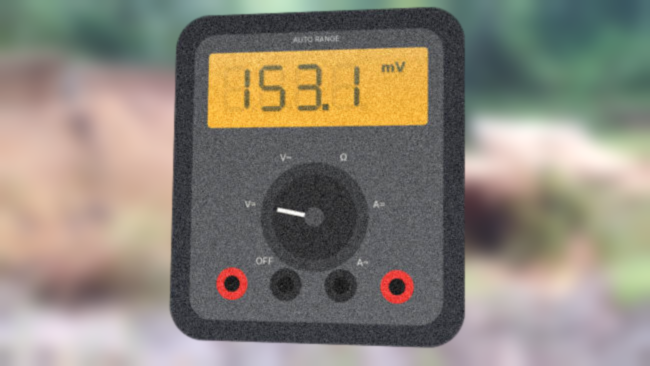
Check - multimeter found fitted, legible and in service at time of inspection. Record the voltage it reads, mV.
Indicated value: 153.1 mV
